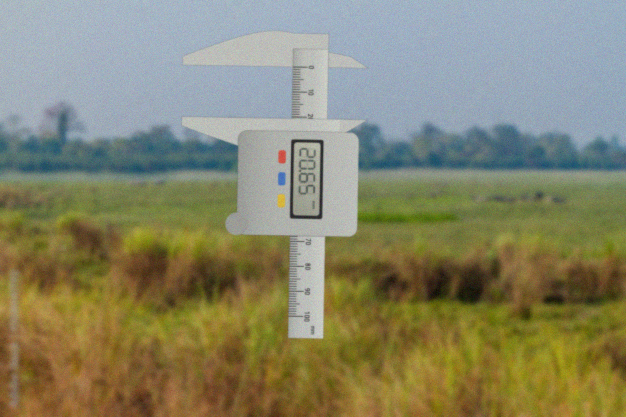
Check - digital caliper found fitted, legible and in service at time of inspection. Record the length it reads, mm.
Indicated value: 20.65 mm
